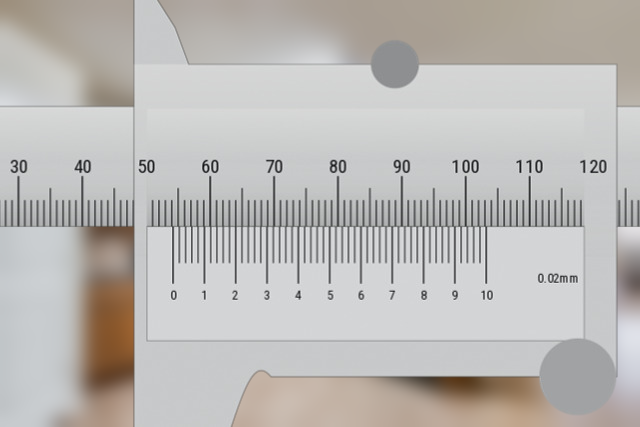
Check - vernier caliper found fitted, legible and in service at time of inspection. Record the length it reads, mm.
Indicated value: 54.2 mm
